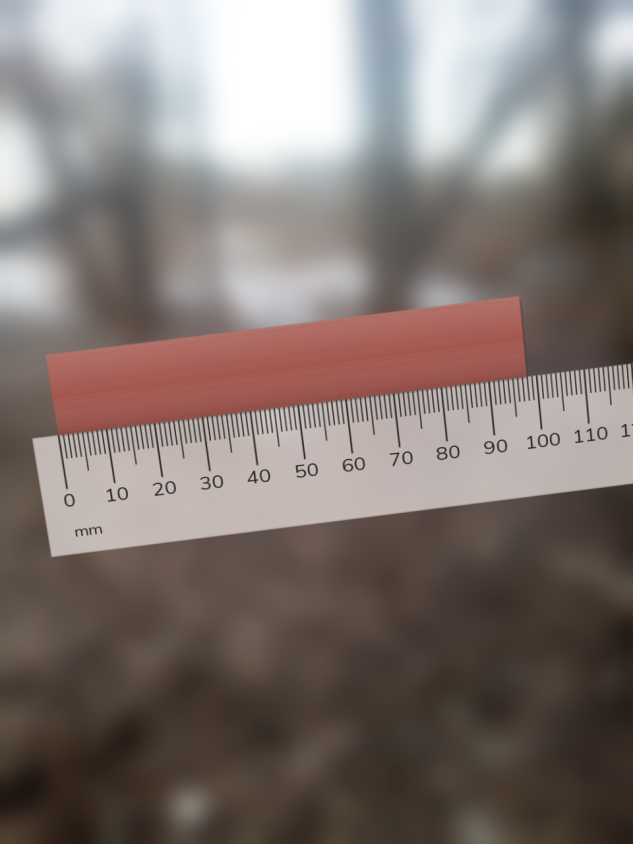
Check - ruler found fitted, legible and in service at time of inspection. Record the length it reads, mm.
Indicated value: 98 mm
